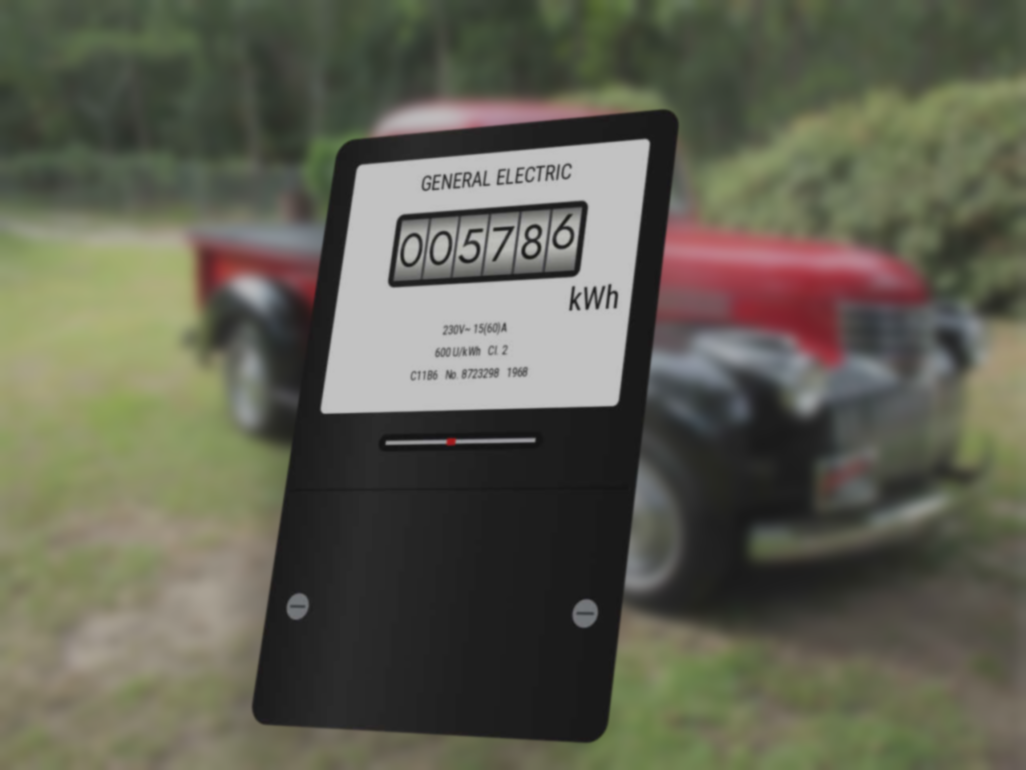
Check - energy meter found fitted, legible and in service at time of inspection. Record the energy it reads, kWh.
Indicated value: 5786 kWh
